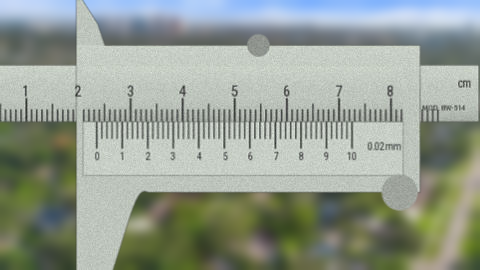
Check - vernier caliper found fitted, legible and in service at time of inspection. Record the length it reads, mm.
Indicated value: 23.5 mm
